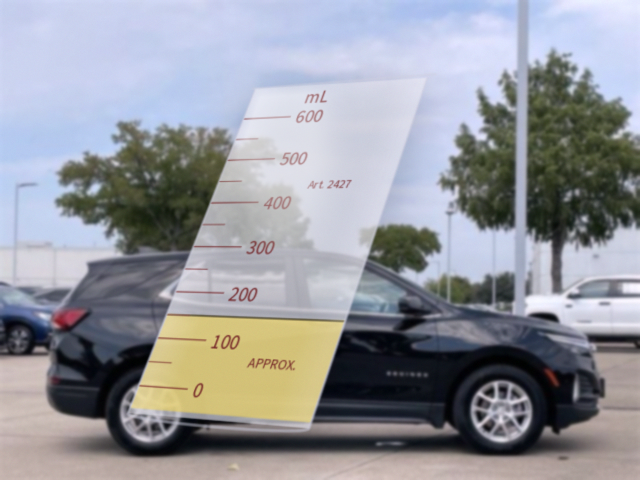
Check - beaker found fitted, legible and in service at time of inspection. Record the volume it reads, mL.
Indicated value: 150 mL
